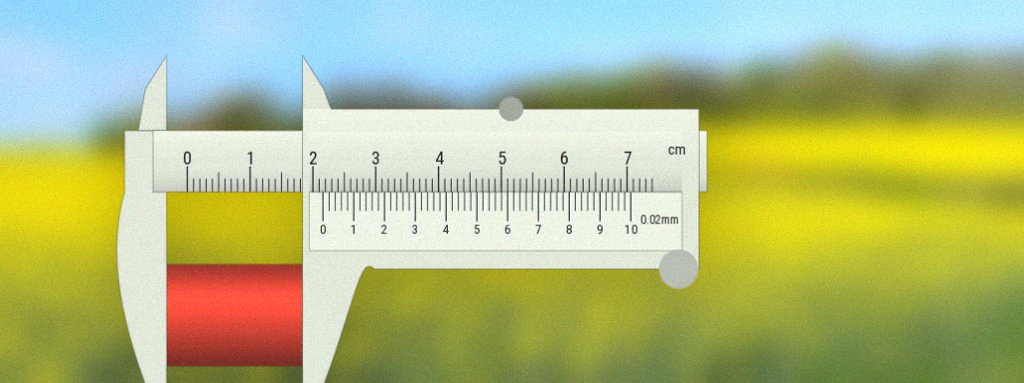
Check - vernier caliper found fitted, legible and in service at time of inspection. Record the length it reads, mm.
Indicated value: 21.6 mm
